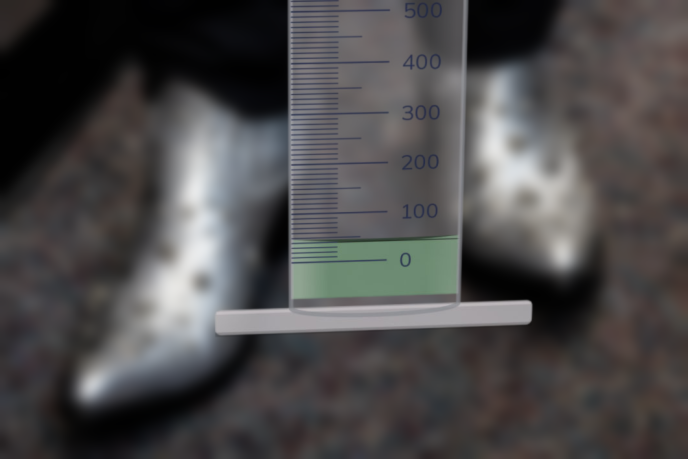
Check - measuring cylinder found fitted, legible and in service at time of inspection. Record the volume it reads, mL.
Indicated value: 40 mL
